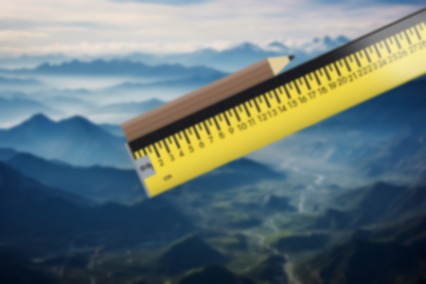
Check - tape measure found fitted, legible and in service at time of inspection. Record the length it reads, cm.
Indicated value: 17 cm
